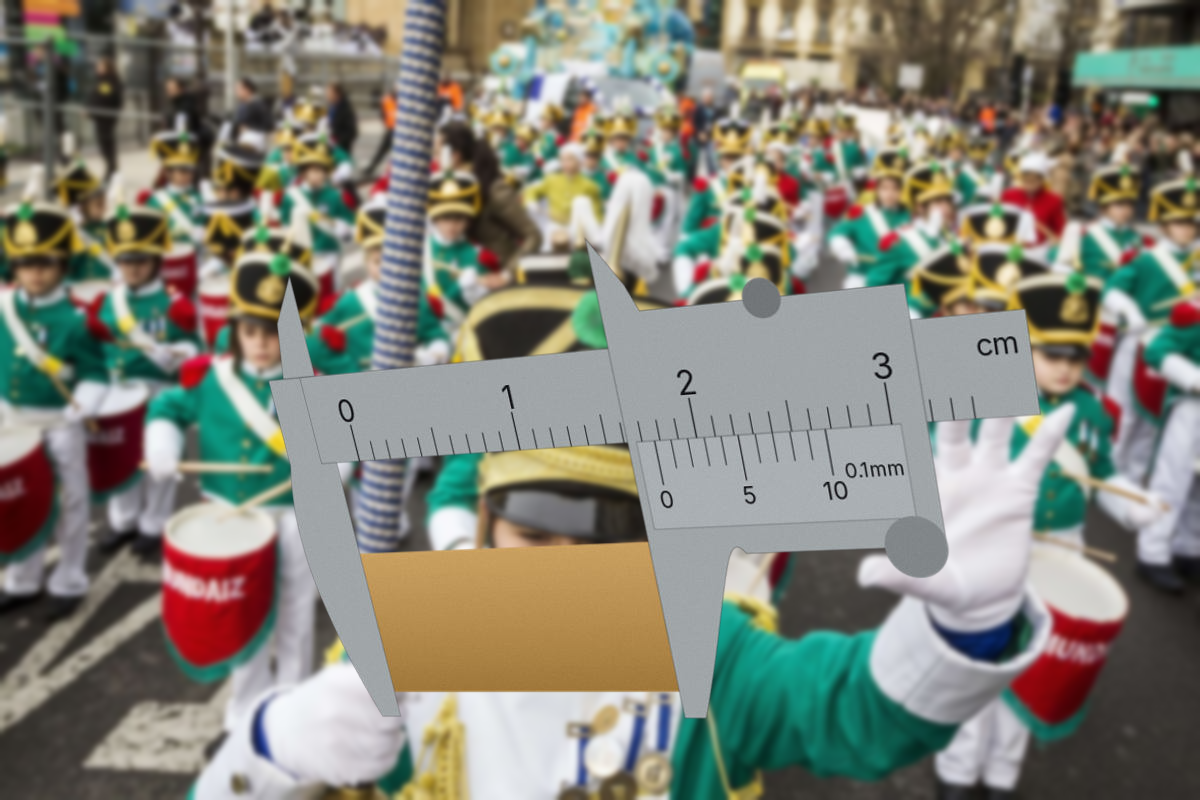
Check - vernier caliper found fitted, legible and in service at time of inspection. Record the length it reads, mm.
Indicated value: 17.7 mm
